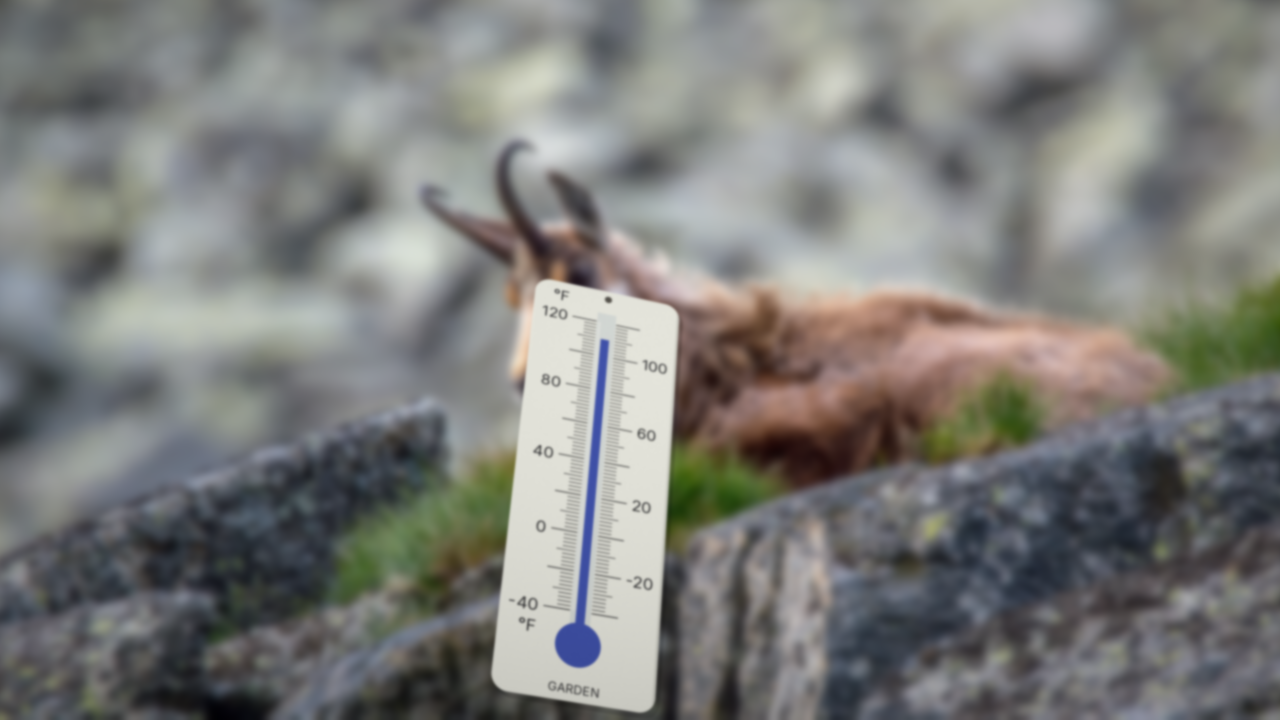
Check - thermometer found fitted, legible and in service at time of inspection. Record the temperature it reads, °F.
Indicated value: 110 °F
